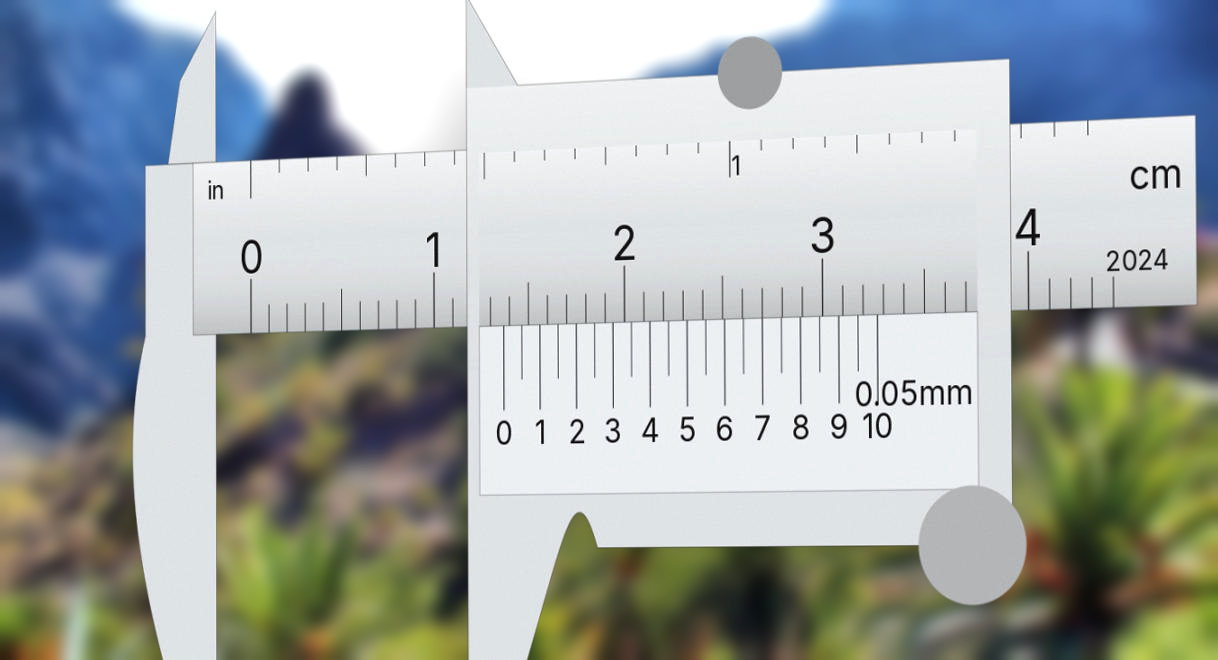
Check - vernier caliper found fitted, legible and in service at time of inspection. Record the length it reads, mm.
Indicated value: 13.7 mm
